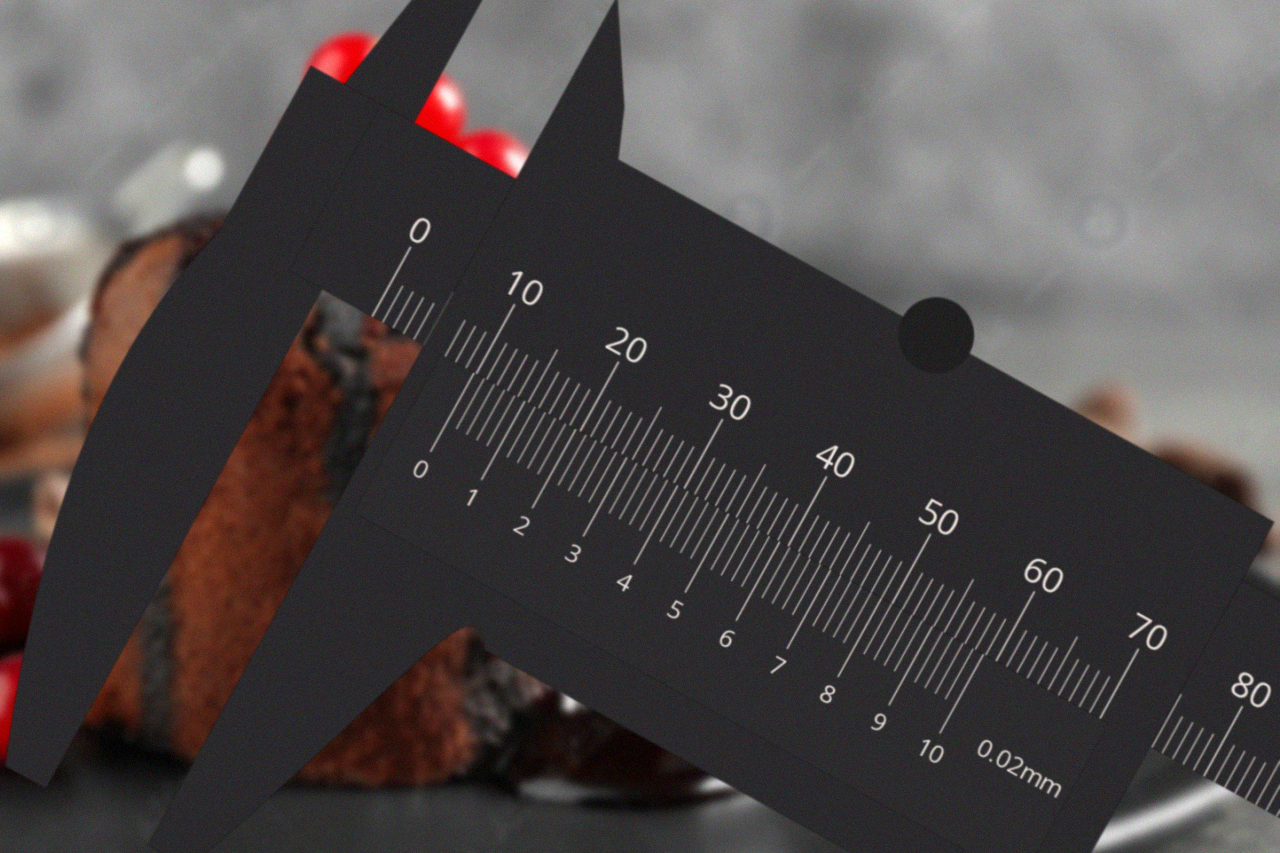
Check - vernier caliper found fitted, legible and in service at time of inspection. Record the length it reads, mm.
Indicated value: 9.8 mm
